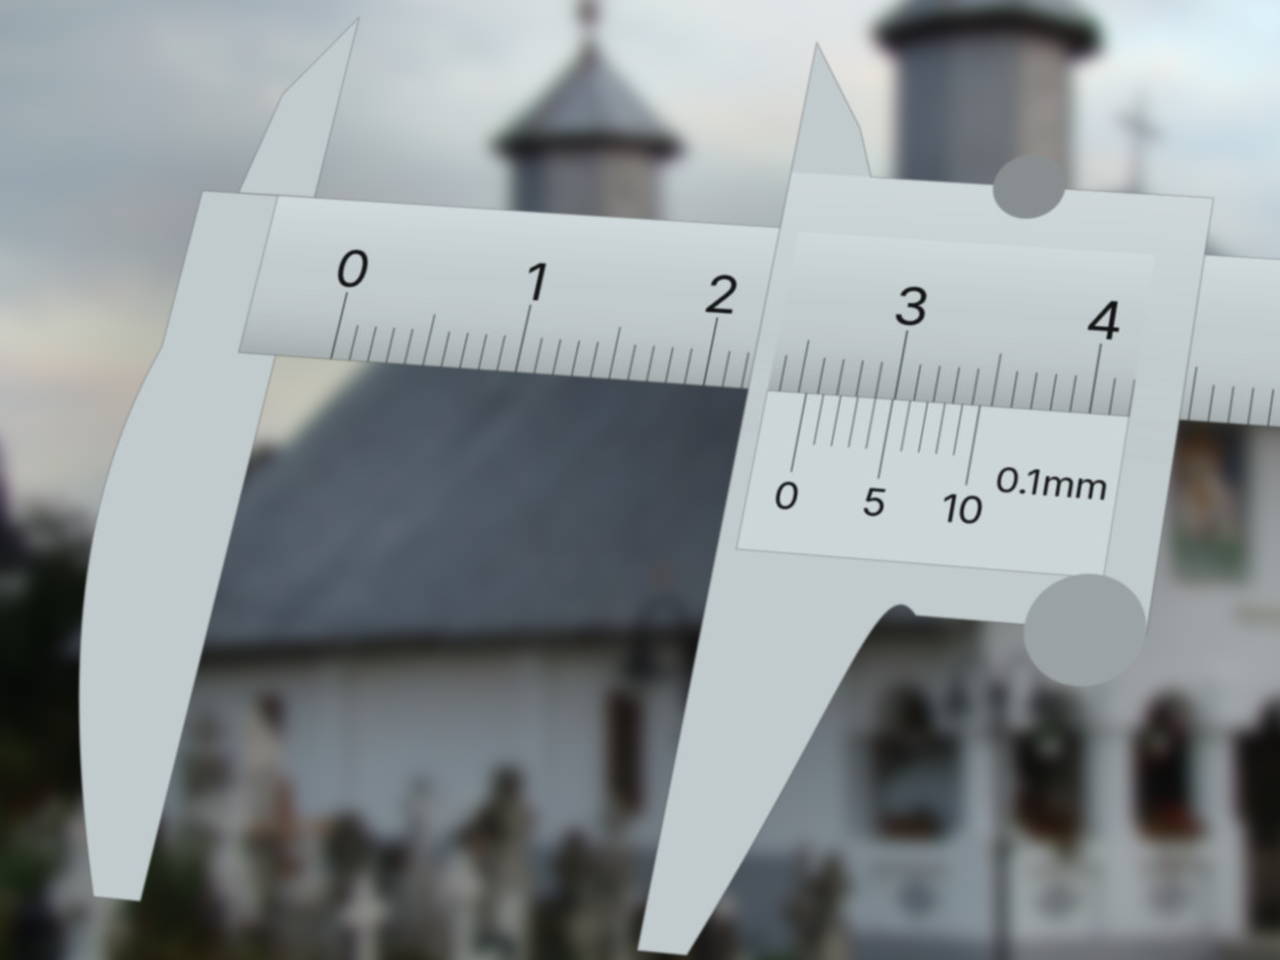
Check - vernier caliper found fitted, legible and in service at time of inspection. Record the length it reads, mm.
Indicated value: 25.4 mm
